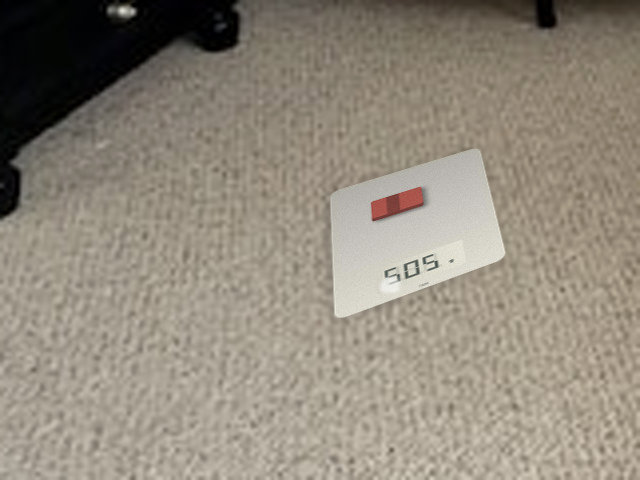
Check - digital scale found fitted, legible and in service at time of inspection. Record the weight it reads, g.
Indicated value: 505 g
